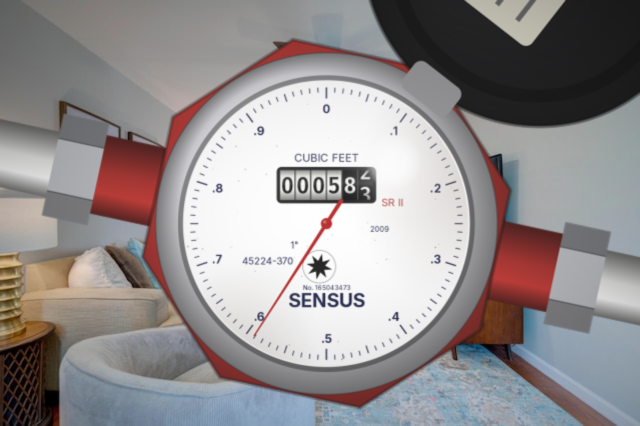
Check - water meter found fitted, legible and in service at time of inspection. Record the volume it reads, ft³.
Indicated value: 582.59 ft³
